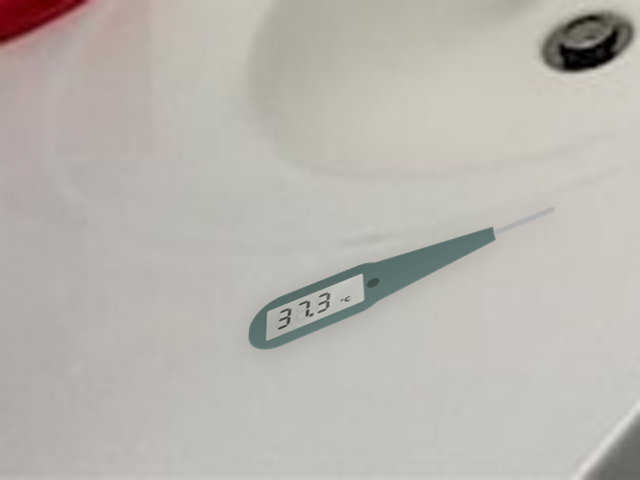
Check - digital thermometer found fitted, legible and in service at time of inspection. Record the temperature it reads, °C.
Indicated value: 37.3 °C
